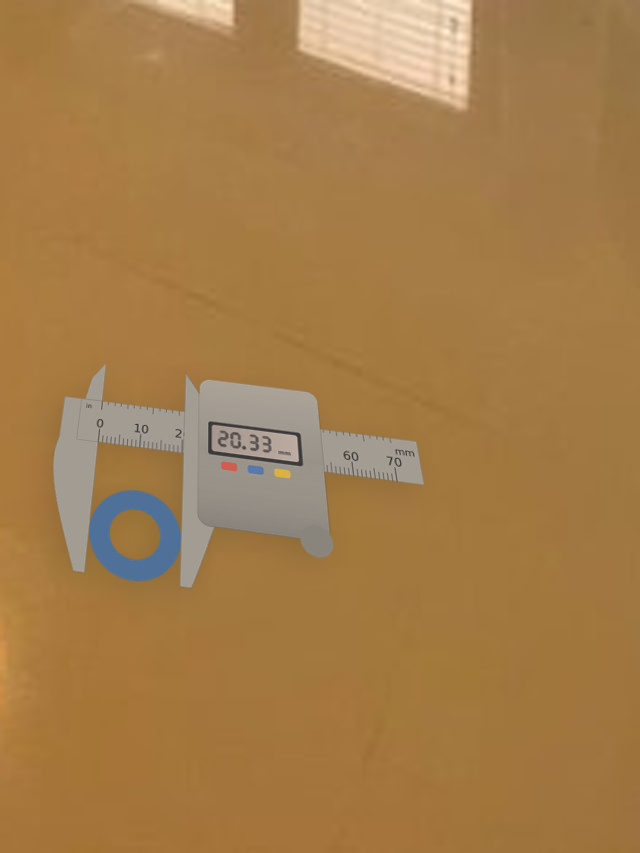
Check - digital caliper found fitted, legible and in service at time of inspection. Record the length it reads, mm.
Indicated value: 20.33 mm
